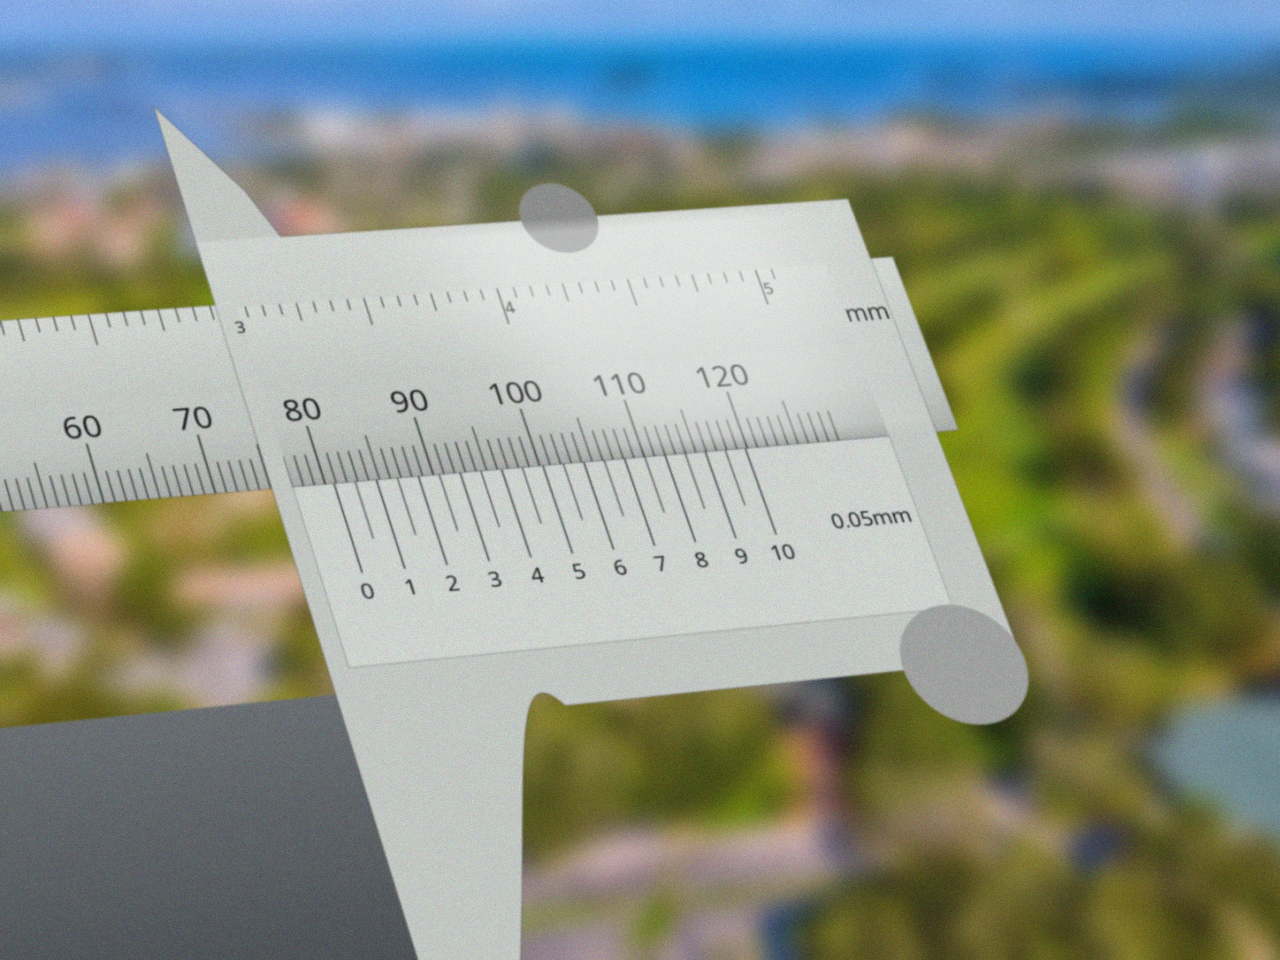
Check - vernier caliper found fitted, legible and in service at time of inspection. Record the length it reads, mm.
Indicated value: 80.8 mm
